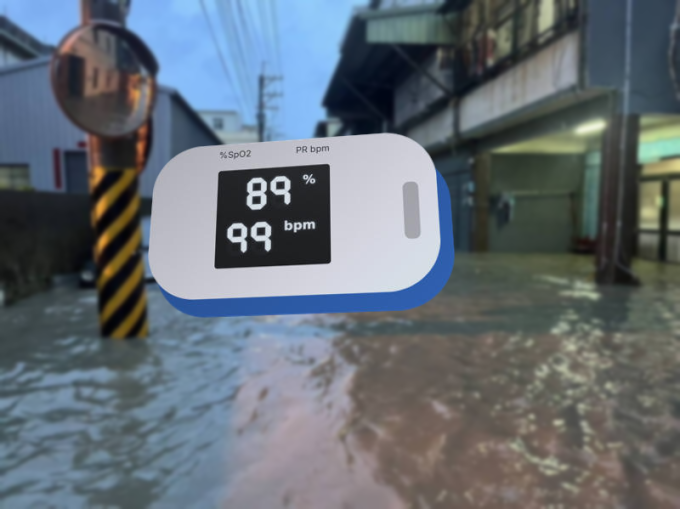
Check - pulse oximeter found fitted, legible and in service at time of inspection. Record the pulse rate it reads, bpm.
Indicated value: 99 bpm
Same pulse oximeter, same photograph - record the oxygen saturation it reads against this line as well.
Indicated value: 89 %
